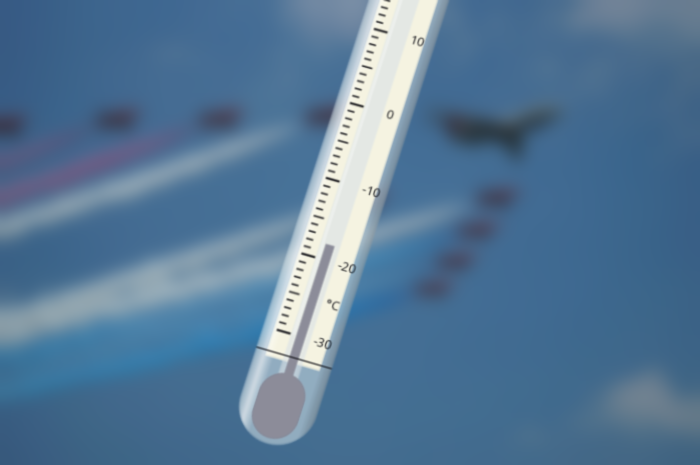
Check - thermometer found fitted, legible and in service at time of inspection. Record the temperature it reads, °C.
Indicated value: -18 °C
